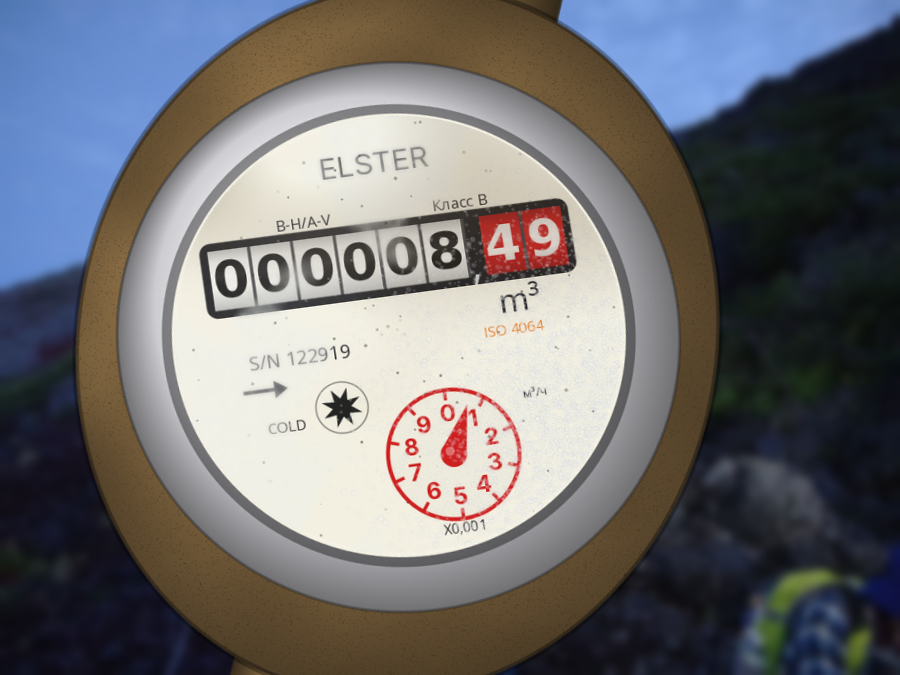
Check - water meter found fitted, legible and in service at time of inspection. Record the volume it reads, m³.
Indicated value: 8.490 m³
